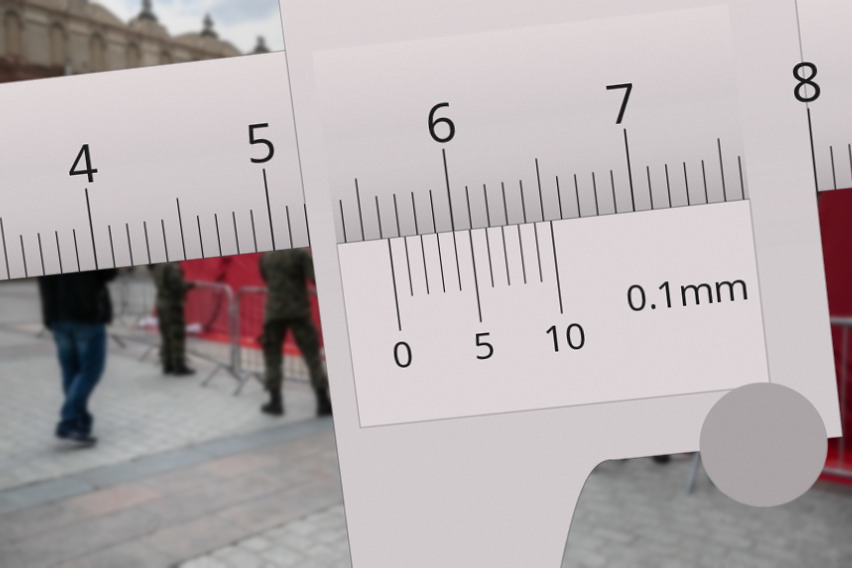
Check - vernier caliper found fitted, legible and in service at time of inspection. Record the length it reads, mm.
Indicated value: 56.4 mm
